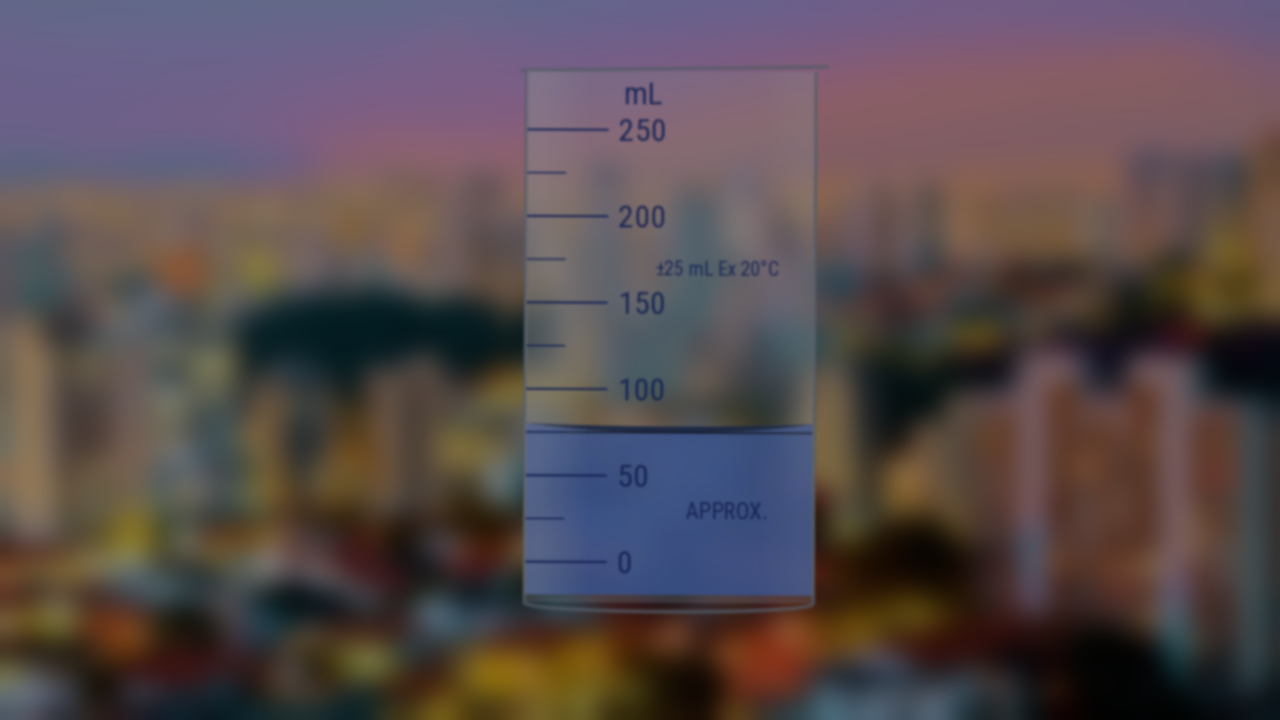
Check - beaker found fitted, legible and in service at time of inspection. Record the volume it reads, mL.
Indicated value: 75 mL
